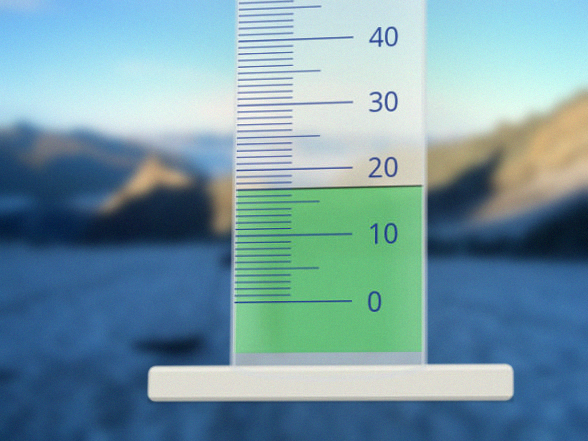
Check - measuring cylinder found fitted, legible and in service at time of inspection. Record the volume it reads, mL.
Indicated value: 17 mL
